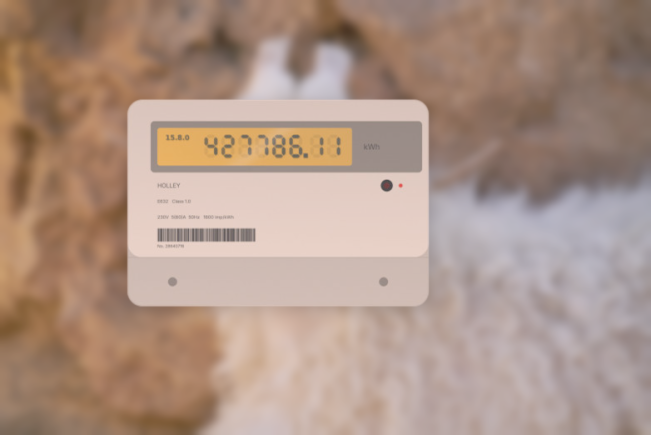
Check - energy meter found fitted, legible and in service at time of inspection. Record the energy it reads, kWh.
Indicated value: 427786.11 kWh
